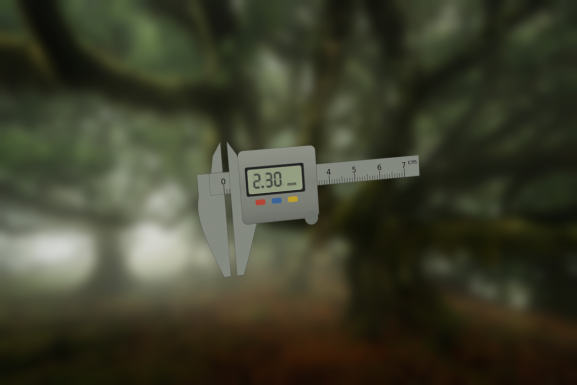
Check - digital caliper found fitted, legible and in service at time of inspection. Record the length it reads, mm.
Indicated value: 2.30 mm
